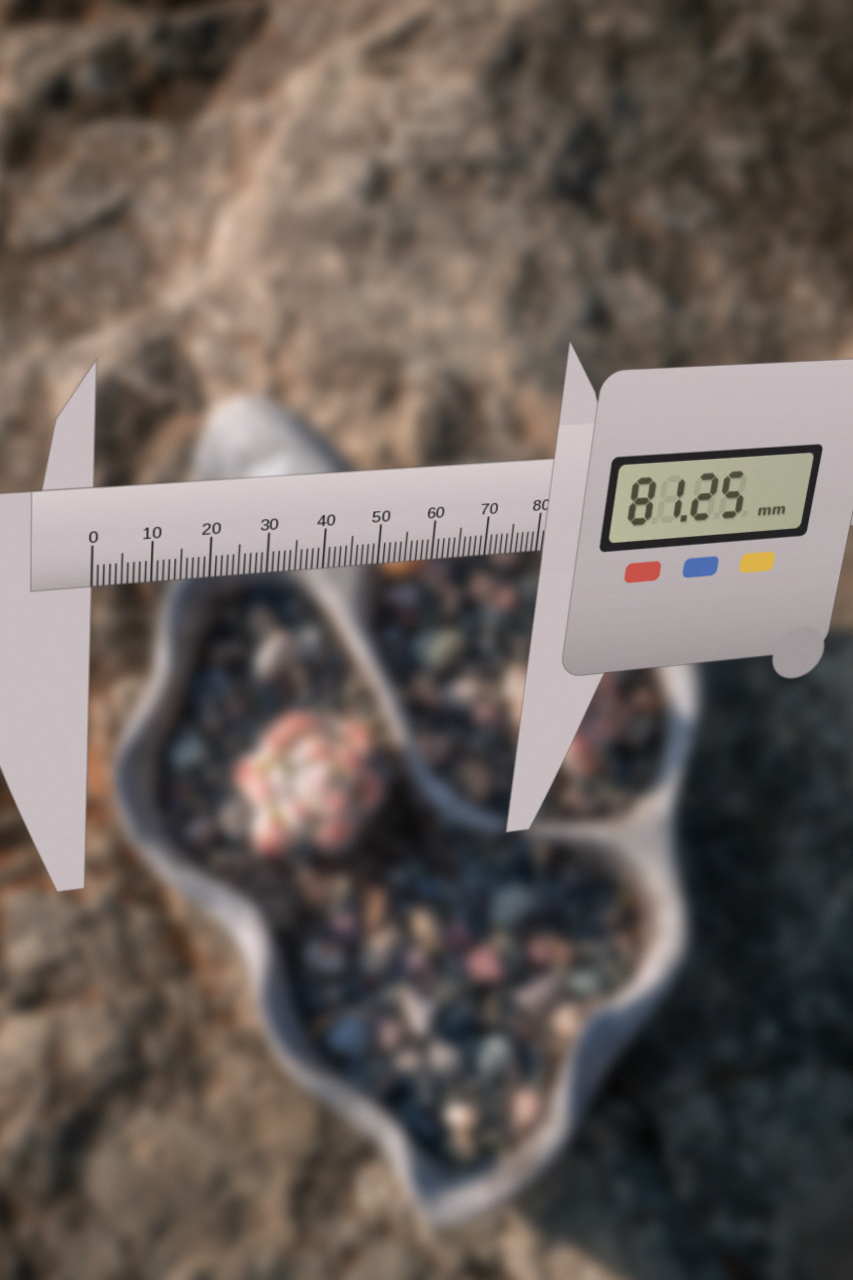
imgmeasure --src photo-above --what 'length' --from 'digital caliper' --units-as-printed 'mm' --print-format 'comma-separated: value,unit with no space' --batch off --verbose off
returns 81.25,mm
